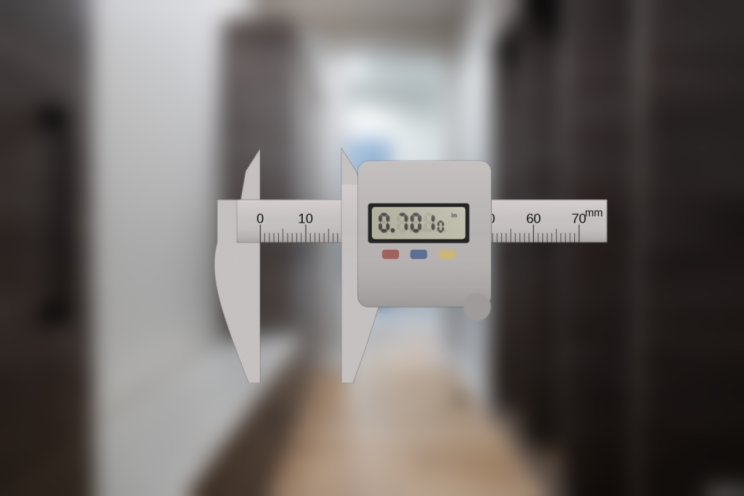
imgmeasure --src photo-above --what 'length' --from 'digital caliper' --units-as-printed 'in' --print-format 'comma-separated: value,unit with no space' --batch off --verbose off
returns 0.7010,in
